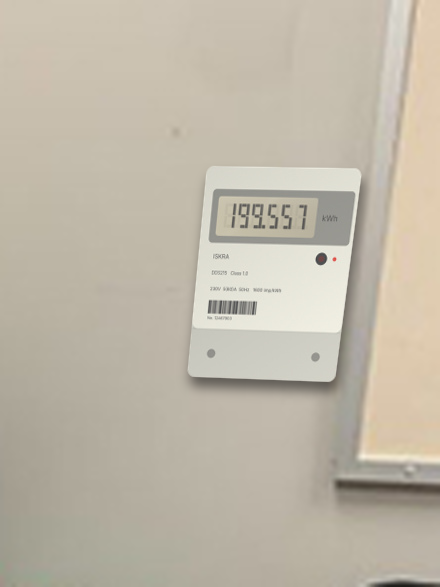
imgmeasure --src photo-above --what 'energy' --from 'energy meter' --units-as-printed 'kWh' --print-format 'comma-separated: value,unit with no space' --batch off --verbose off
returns 199.557,kWh
